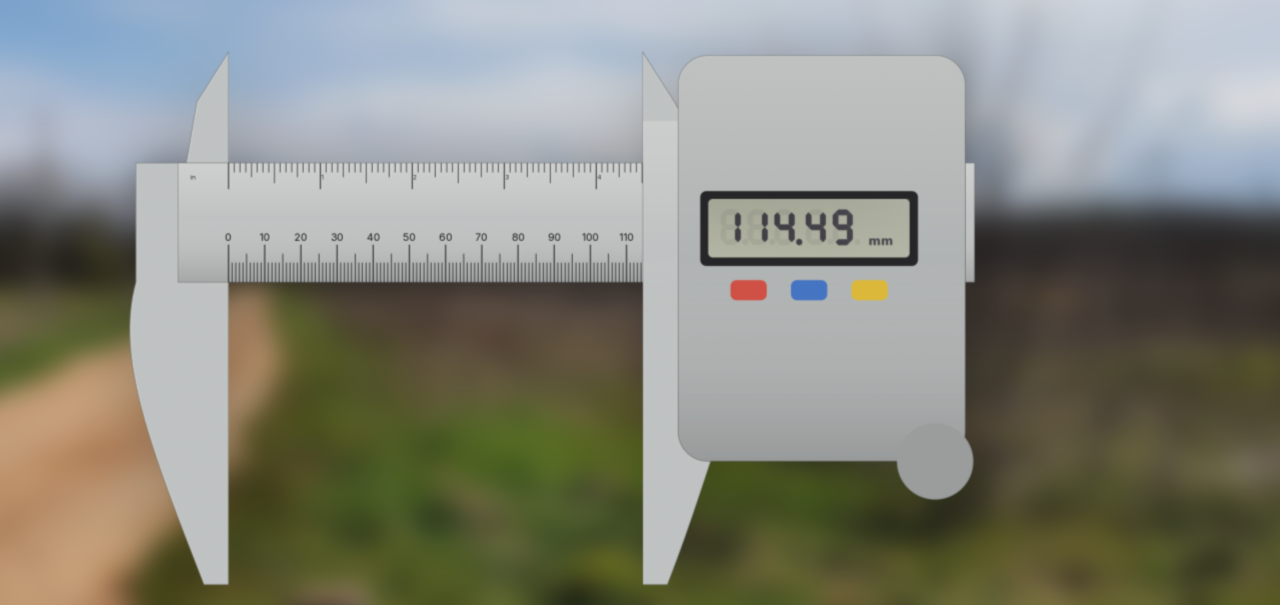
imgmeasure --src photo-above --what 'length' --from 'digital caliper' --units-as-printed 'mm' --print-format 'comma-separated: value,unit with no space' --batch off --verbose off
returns 114.49,mm
